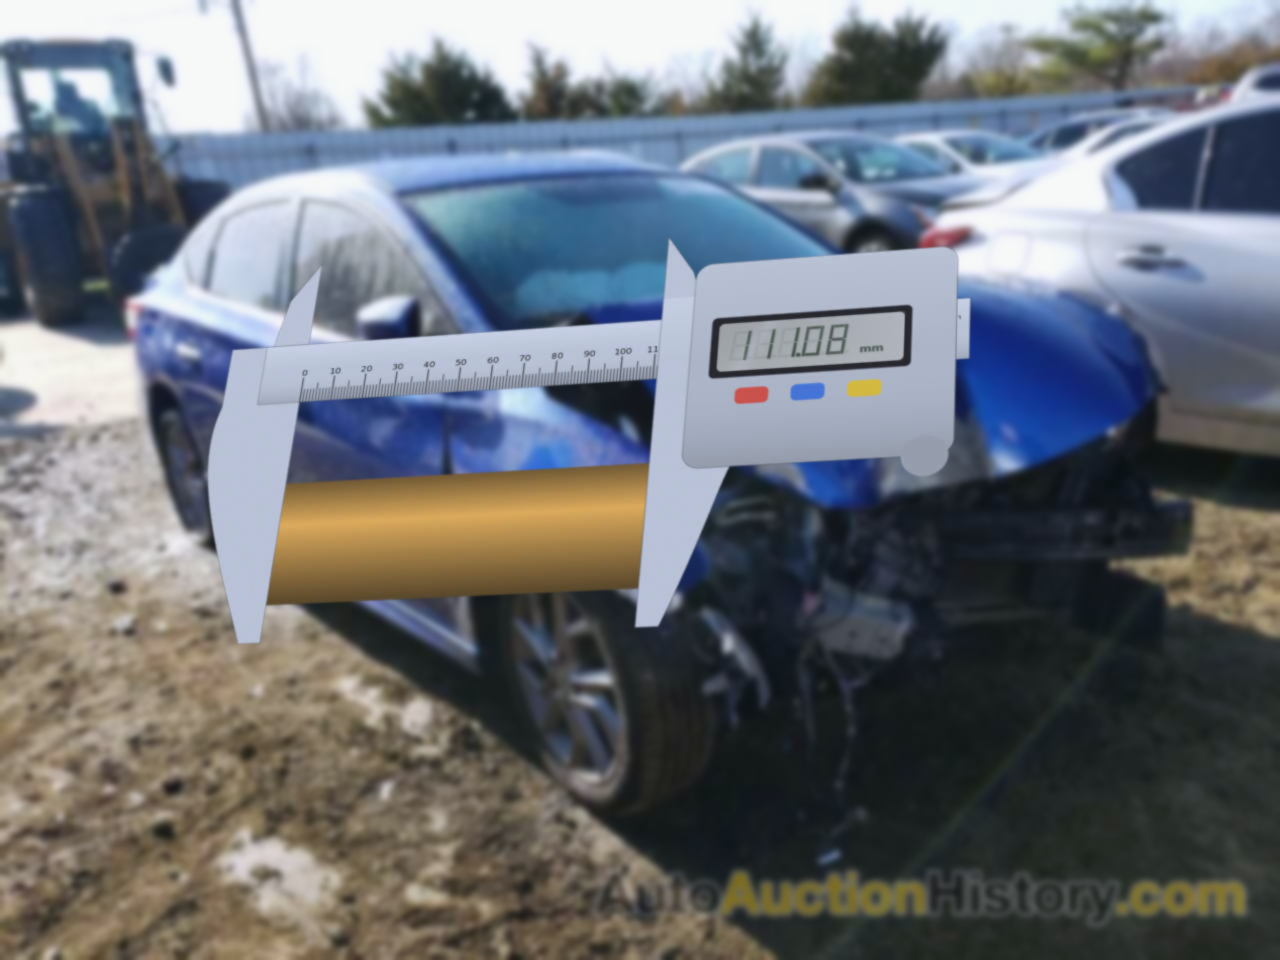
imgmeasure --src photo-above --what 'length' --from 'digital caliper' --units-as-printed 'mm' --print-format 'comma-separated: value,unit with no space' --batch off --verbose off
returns 111.08,mm
